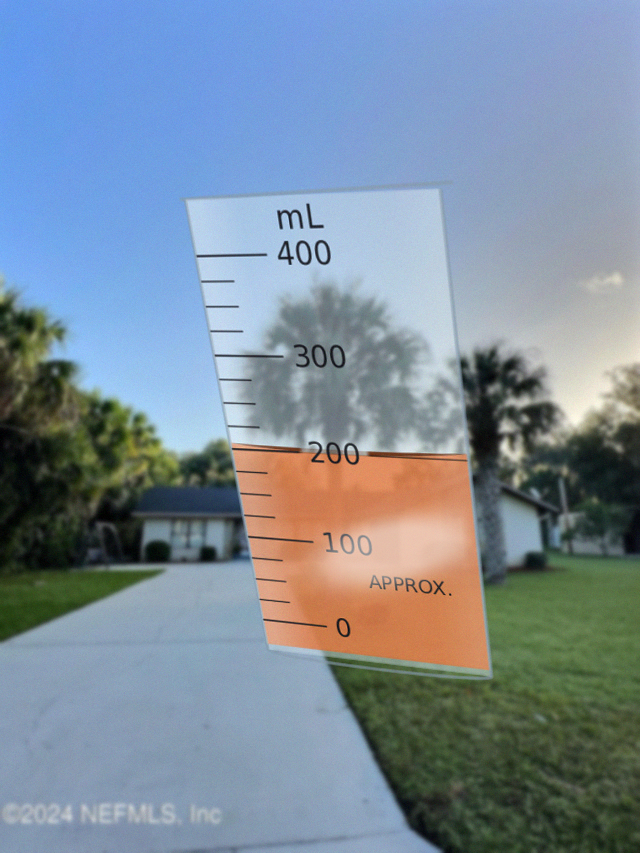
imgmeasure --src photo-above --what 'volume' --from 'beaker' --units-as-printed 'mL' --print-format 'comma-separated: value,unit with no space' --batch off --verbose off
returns 200,mL
